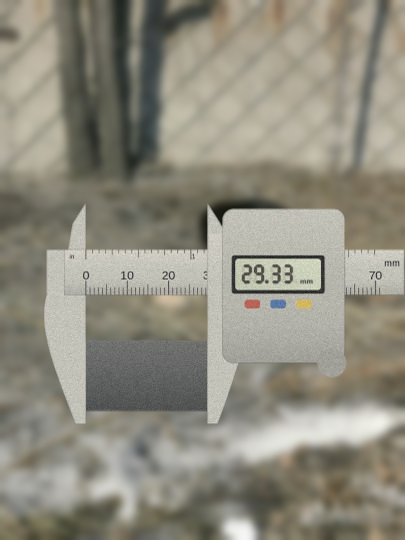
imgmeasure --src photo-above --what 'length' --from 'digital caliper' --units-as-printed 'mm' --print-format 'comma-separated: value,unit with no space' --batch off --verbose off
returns 29.33,mm
